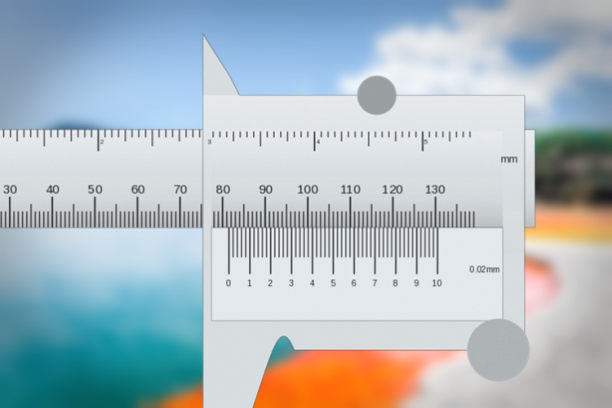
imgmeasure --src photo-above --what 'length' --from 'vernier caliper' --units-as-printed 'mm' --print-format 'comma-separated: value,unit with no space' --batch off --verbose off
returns 81.5,mm
